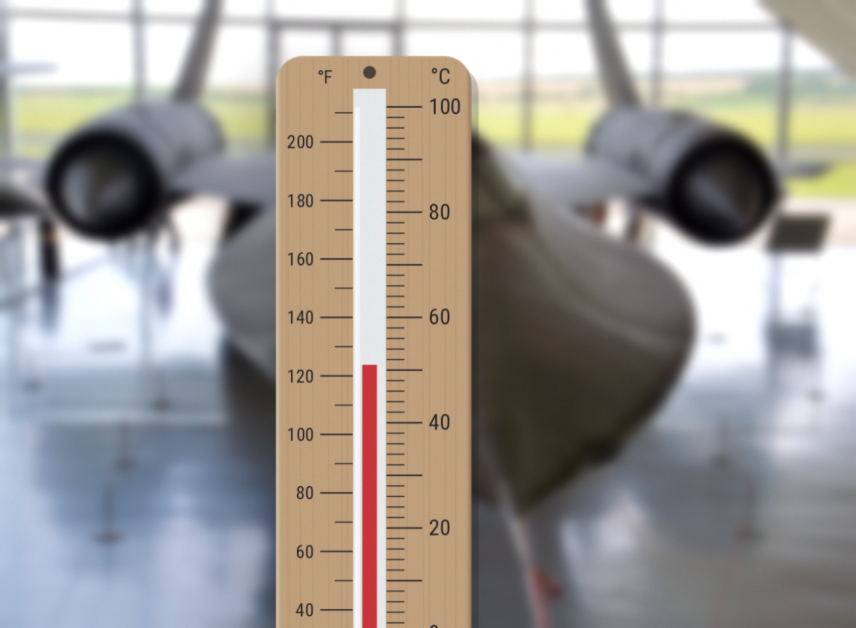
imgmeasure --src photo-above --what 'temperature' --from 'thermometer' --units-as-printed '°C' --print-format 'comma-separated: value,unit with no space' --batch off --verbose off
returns 51,°C
